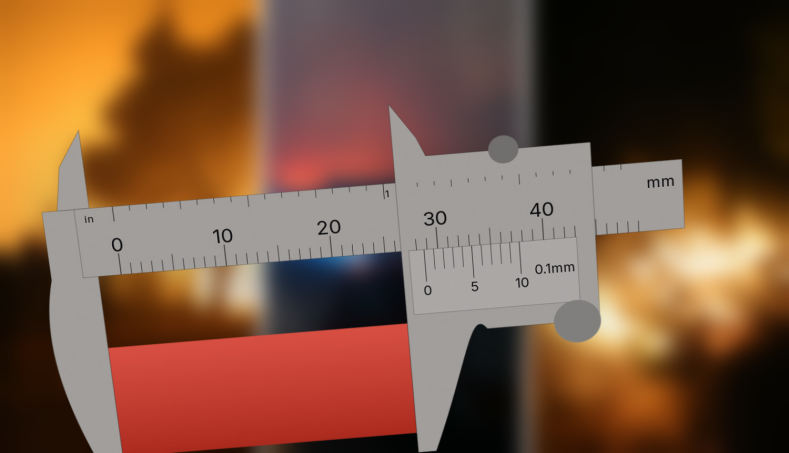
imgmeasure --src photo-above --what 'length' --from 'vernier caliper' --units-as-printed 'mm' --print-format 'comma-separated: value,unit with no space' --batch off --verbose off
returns 28.7,mm
